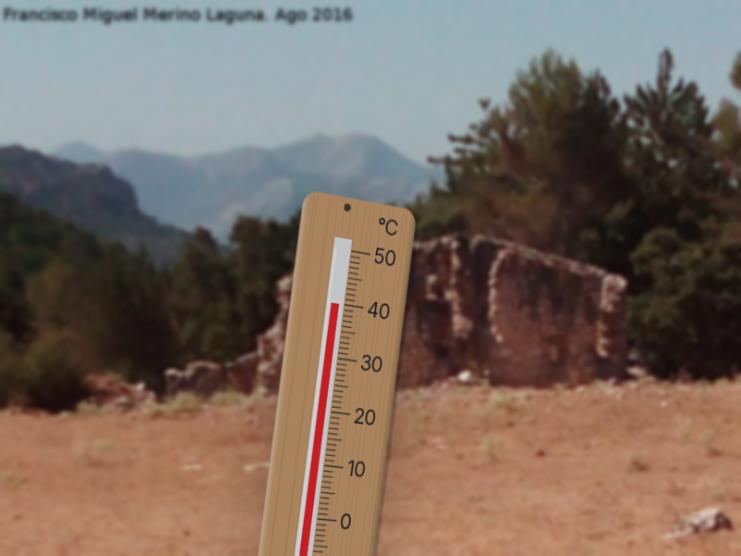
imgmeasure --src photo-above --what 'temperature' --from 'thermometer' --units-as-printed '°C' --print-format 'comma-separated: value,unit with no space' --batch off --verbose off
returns 40,°C
